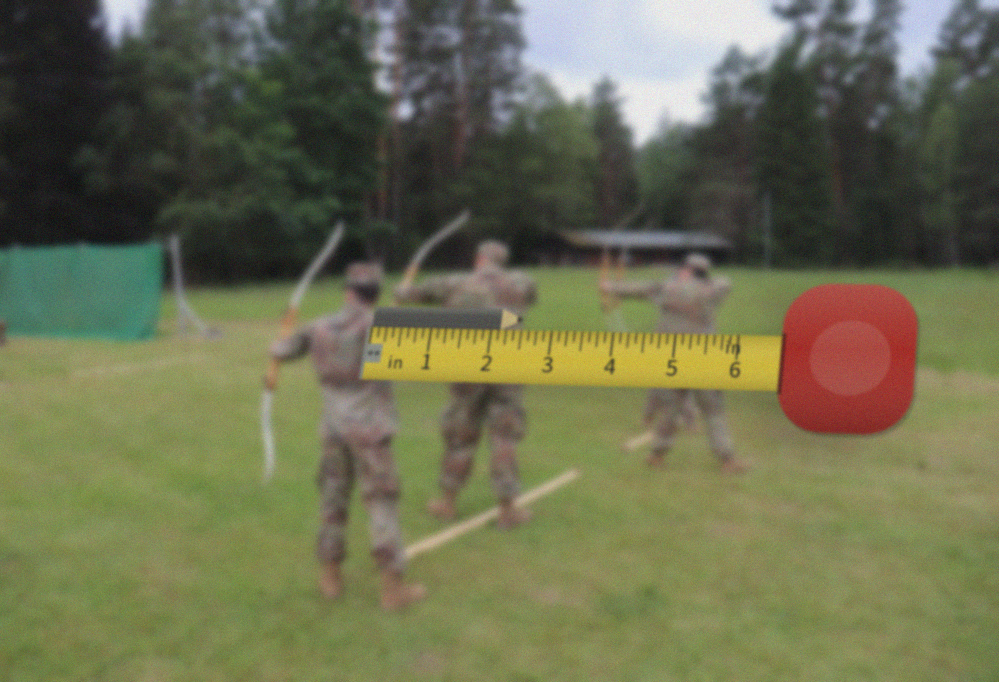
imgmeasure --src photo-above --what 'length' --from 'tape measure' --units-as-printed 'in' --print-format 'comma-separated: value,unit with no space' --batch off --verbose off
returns 2.5,in
